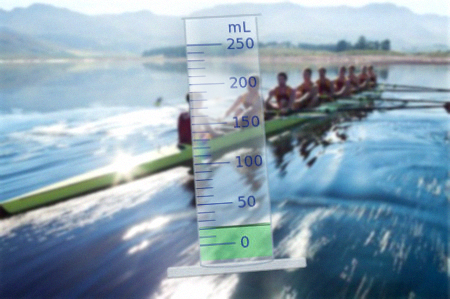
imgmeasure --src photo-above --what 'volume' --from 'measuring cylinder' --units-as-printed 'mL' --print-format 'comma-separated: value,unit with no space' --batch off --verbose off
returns 20,mL
